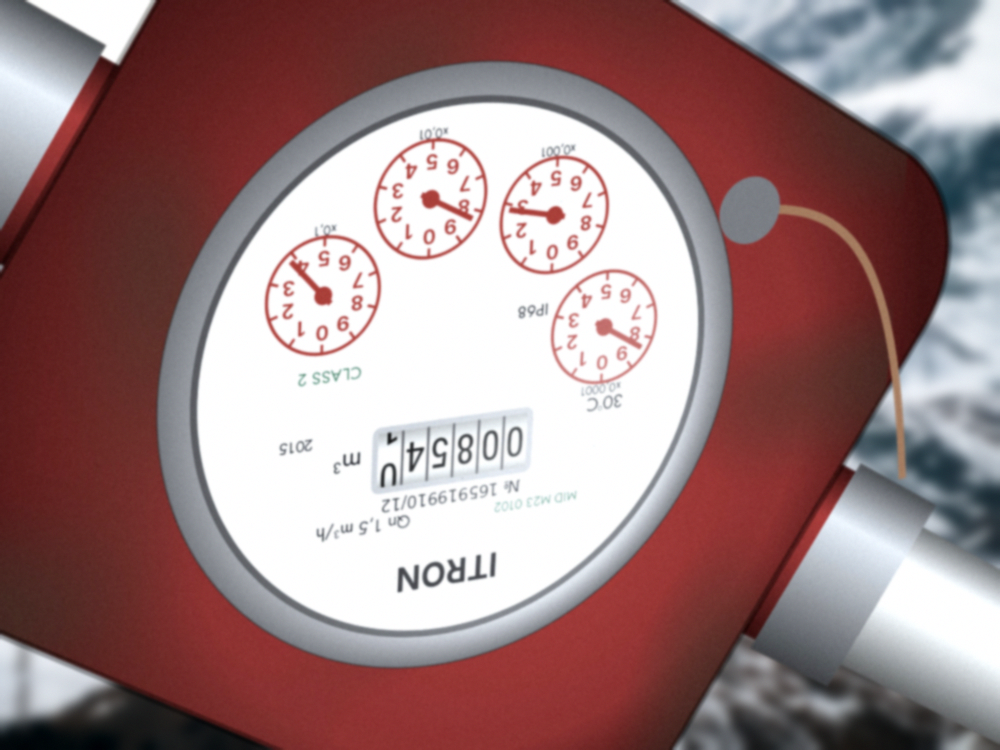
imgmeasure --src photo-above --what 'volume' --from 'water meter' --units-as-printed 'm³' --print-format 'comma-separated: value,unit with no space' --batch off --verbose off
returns 8540.3828,m³
